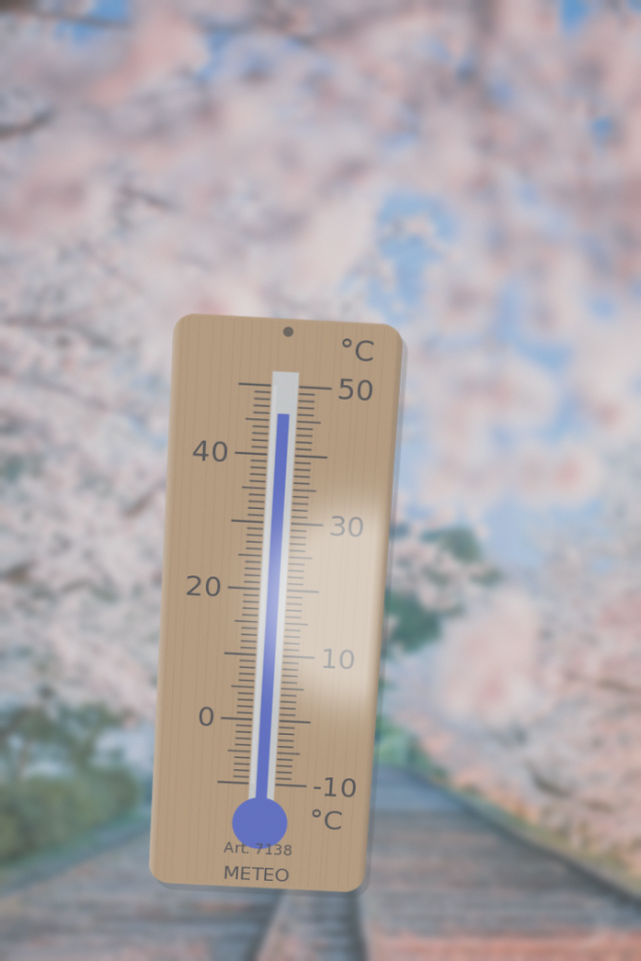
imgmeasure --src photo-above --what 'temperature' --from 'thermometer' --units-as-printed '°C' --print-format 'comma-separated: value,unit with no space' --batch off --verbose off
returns 46,°C
